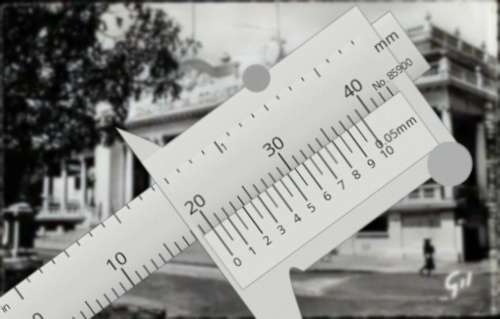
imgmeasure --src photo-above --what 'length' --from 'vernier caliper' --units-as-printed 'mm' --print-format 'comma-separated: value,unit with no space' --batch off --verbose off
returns 20.0,mm
